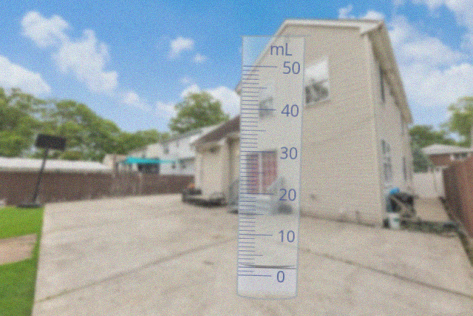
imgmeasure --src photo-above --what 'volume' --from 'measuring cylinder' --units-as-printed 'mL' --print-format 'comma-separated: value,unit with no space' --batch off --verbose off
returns 2,mL
